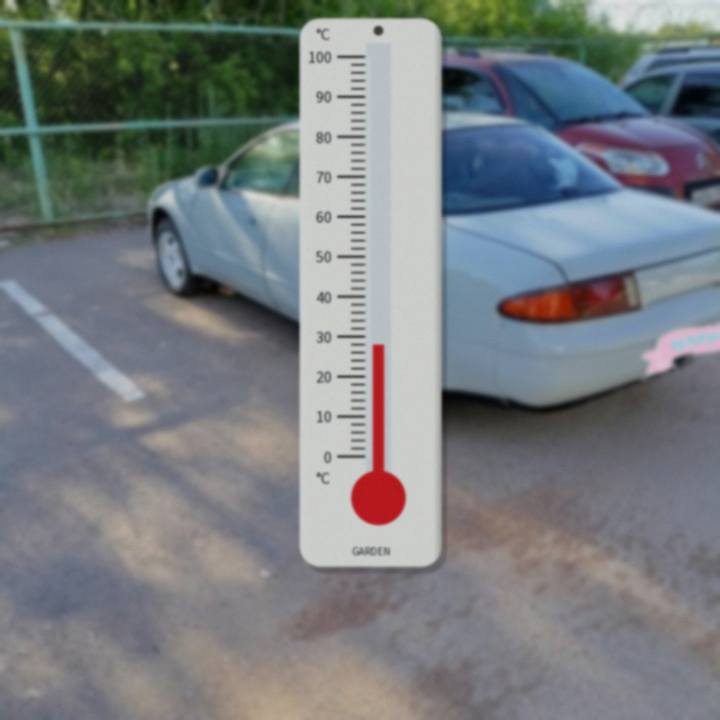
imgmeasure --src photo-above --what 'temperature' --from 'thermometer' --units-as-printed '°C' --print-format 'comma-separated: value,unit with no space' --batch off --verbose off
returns 28,°C
